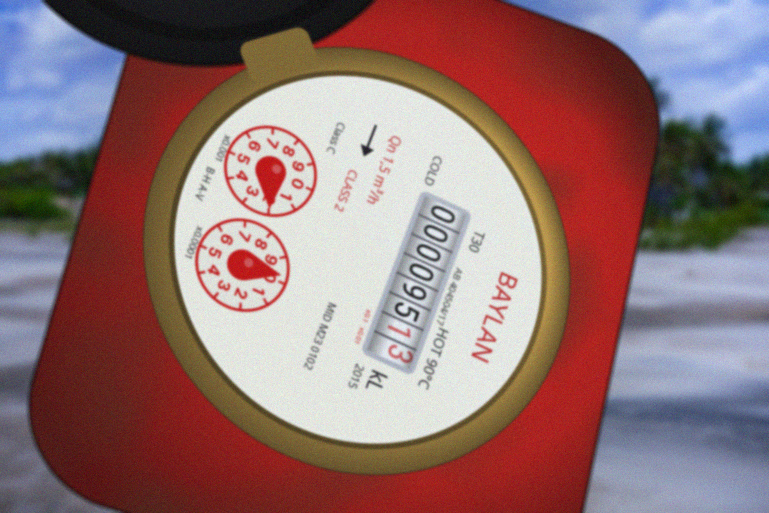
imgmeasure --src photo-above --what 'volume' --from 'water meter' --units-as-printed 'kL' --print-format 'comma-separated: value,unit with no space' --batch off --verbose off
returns 95.1319,kL
